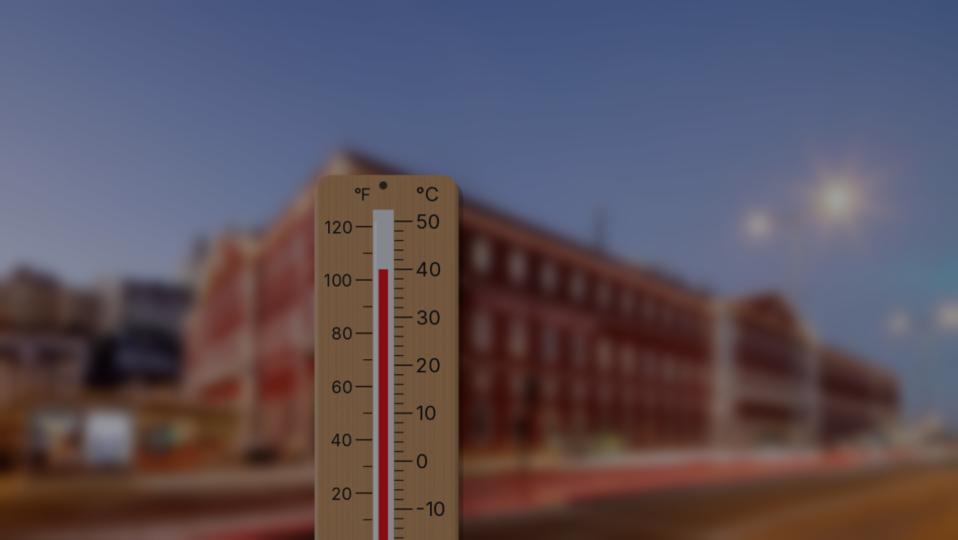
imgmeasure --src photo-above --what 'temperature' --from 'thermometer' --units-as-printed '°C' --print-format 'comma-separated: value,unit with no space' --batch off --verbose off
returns 40,°C
